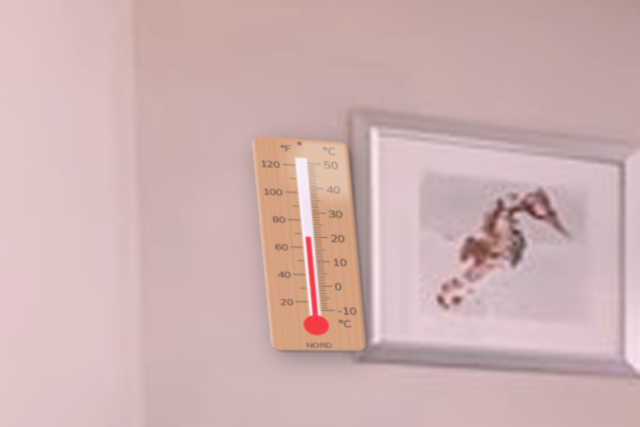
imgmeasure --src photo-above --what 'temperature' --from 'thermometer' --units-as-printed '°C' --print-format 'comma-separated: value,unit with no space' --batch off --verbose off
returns 20,°C
